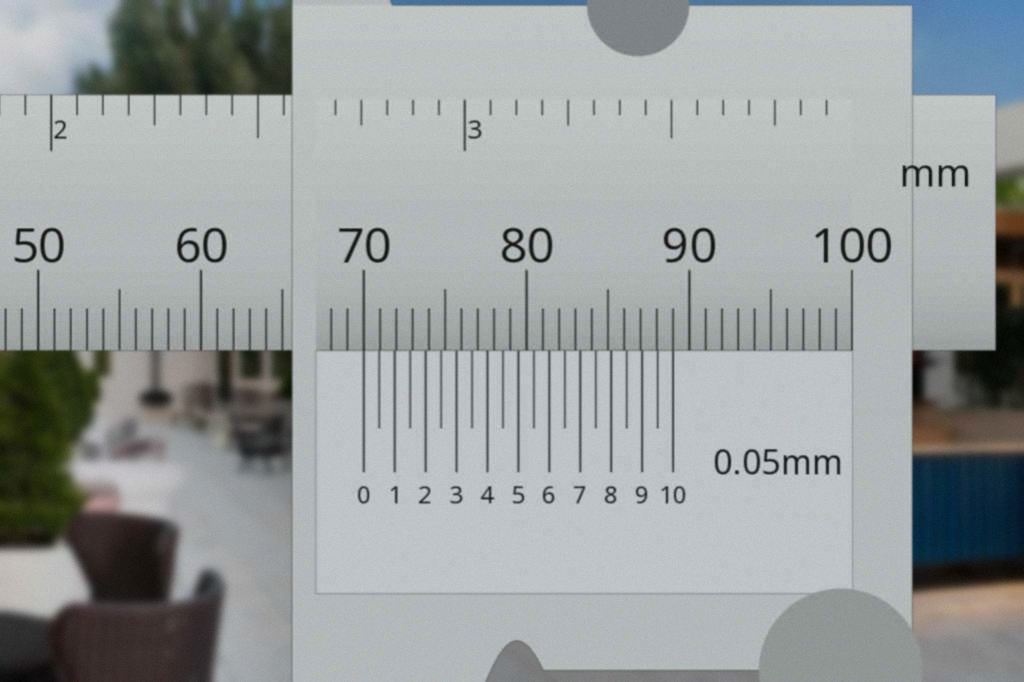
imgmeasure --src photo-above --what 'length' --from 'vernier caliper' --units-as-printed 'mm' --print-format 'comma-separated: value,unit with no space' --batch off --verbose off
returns 70.0,mm
